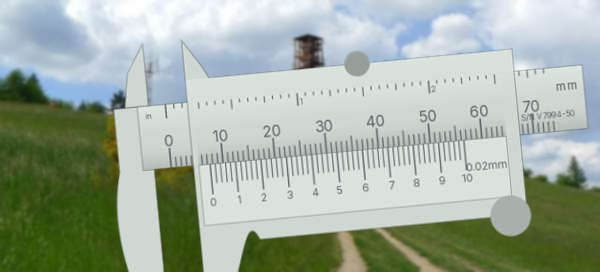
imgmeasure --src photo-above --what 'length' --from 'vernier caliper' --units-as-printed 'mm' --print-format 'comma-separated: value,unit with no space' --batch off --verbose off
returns 7.5,mm
